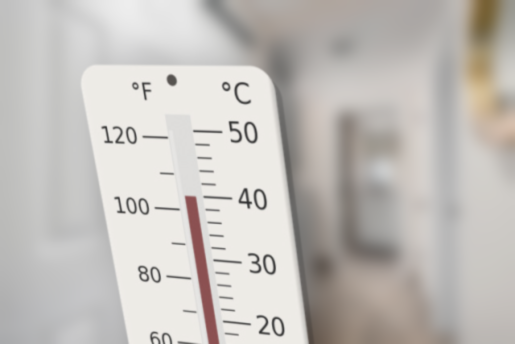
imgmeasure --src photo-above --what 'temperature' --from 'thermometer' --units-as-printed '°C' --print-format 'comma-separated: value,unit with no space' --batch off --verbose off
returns 40,°C
